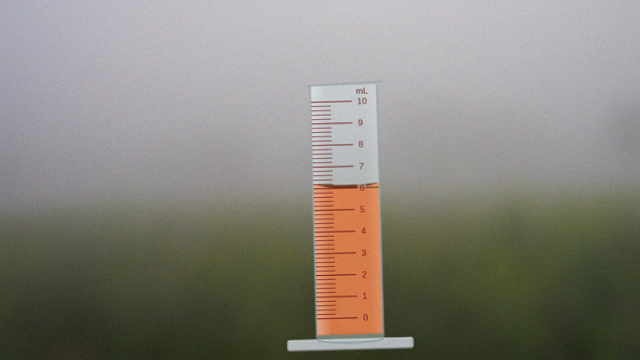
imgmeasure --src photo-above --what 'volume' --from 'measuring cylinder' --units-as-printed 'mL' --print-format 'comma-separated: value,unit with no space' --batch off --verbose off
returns 6,mL
